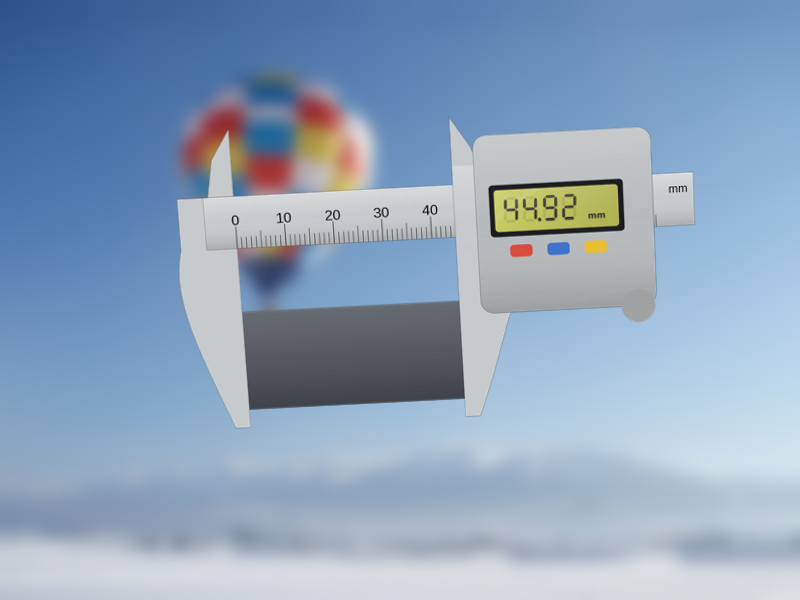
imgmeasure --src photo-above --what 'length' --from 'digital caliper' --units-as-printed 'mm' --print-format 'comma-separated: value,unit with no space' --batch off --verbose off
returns 44.92,mm
